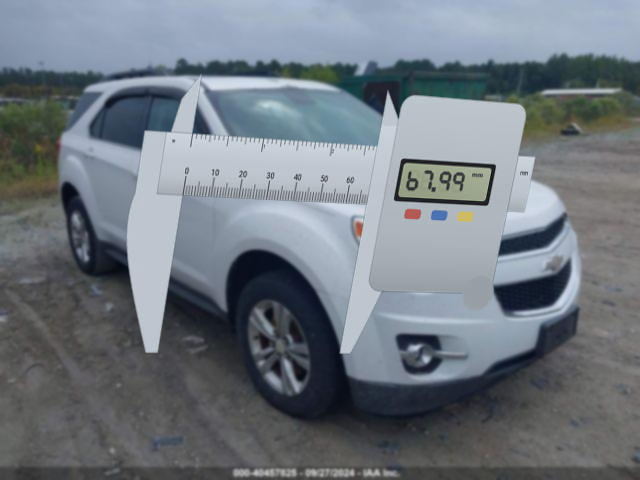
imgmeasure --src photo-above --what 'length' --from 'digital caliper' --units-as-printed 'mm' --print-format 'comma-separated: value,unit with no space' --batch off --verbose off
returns 67.99,mm
